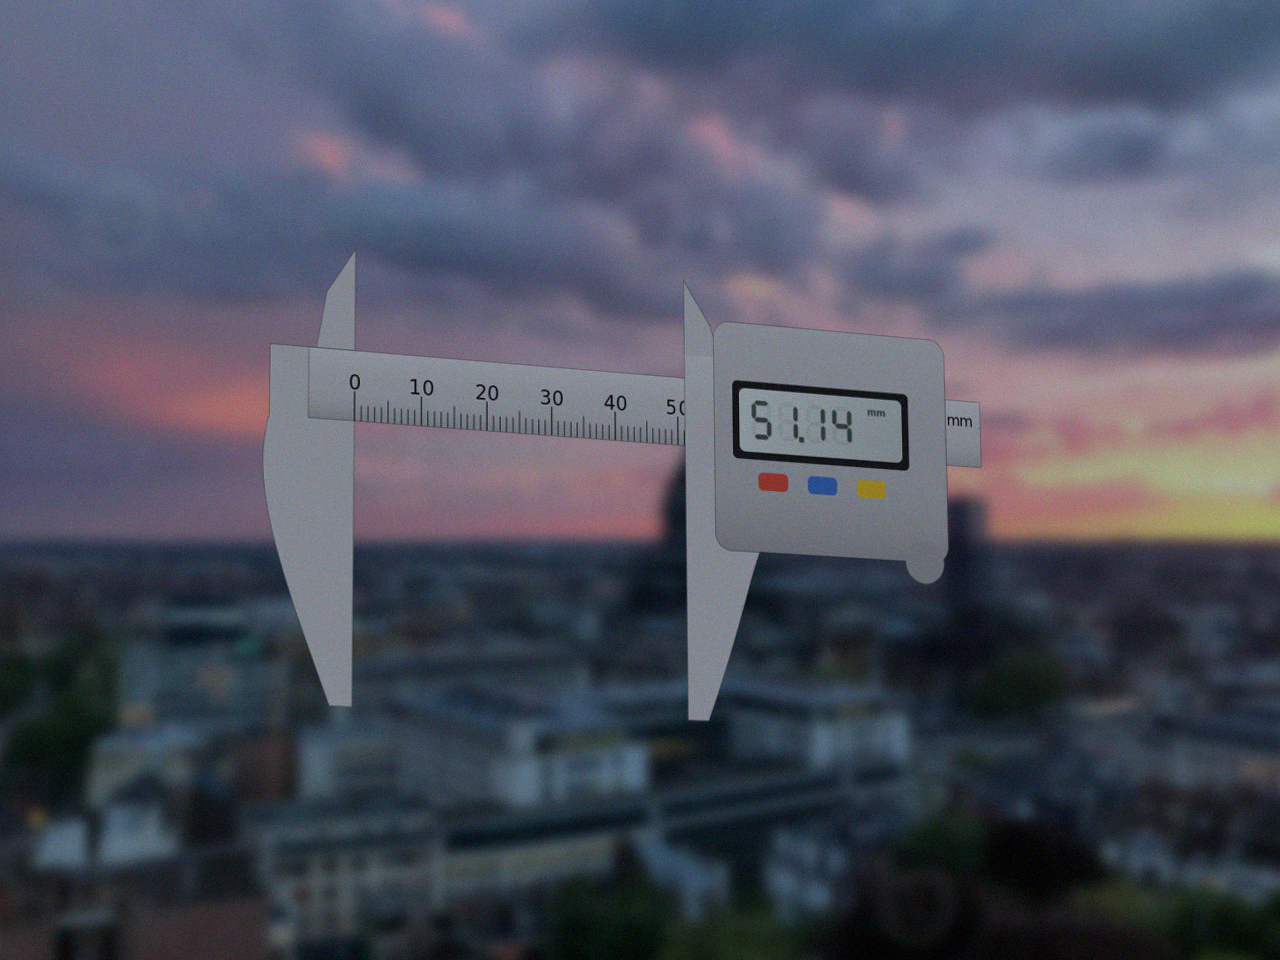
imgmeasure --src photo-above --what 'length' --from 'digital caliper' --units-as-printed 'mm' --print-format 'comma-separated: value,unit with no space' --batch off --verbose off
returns 51.14,mm
